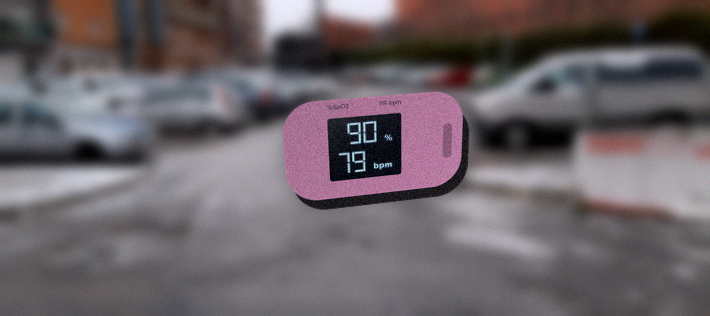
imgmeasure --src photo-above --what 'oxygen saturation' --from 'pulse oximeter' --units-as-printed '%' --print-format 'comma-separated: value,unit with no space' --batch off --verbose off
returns 90,%
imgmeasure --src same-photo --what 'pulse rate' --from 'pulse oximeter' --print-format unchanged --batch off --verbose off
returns 79,bpm
